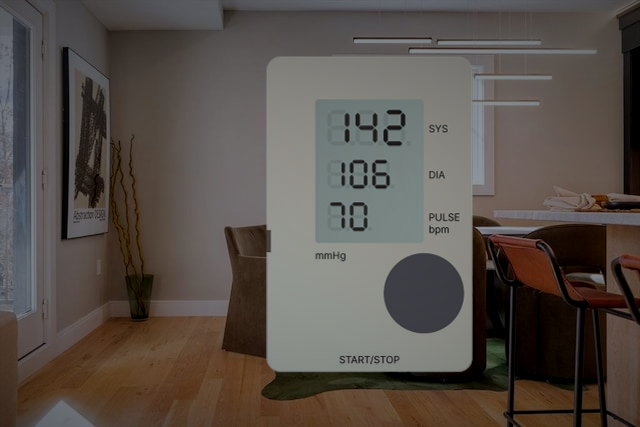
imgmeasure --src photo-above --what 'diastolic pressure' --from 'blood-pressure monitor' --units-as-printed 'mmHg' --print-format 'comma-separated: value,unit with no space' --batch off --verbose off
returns 106,mmHg
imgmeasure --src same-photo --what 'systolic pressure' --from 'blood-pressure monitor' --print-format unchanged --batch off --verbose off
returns 142,mmHg
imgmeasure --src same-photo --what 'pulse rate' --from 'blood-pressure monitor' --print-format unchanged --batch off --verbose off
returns 70,bpm
